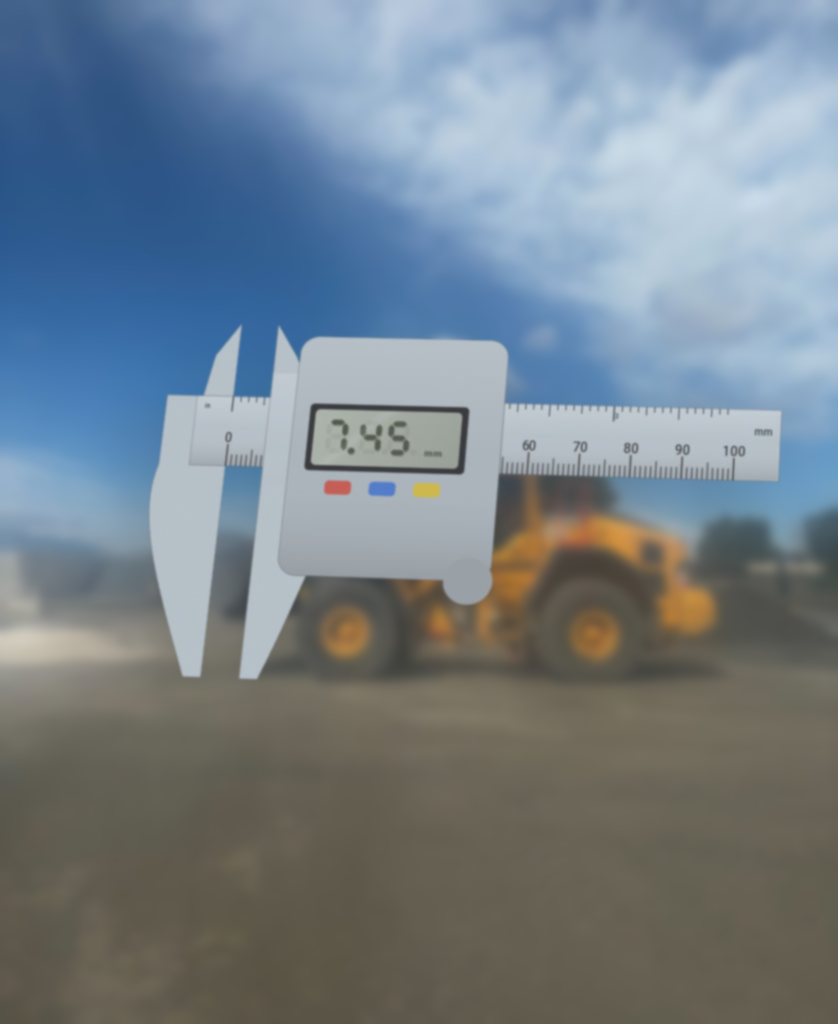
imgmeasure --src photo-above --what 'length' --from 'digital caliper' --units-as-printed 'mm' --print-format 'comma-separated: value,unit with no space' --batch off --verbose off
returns 7.45,mm
